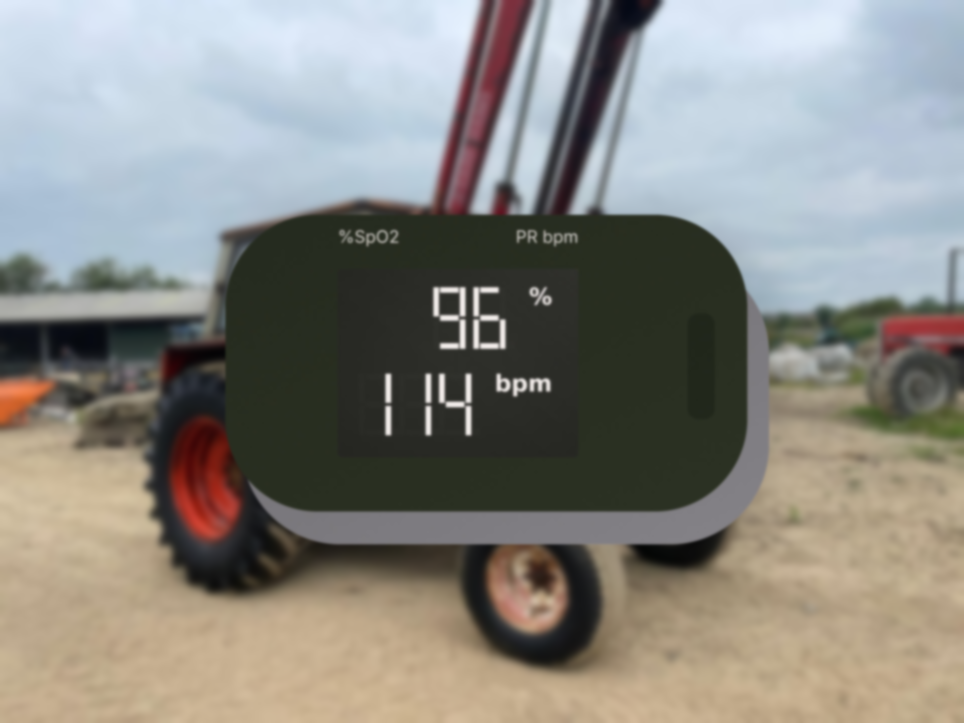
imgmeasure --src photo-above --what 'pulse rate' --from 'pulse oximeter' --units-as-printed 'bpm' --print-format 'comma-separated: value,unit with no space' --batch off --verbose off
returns 114,bpm
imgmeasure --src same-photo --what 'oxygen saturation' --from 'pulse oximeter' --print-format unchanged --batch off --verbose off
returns 96,%
